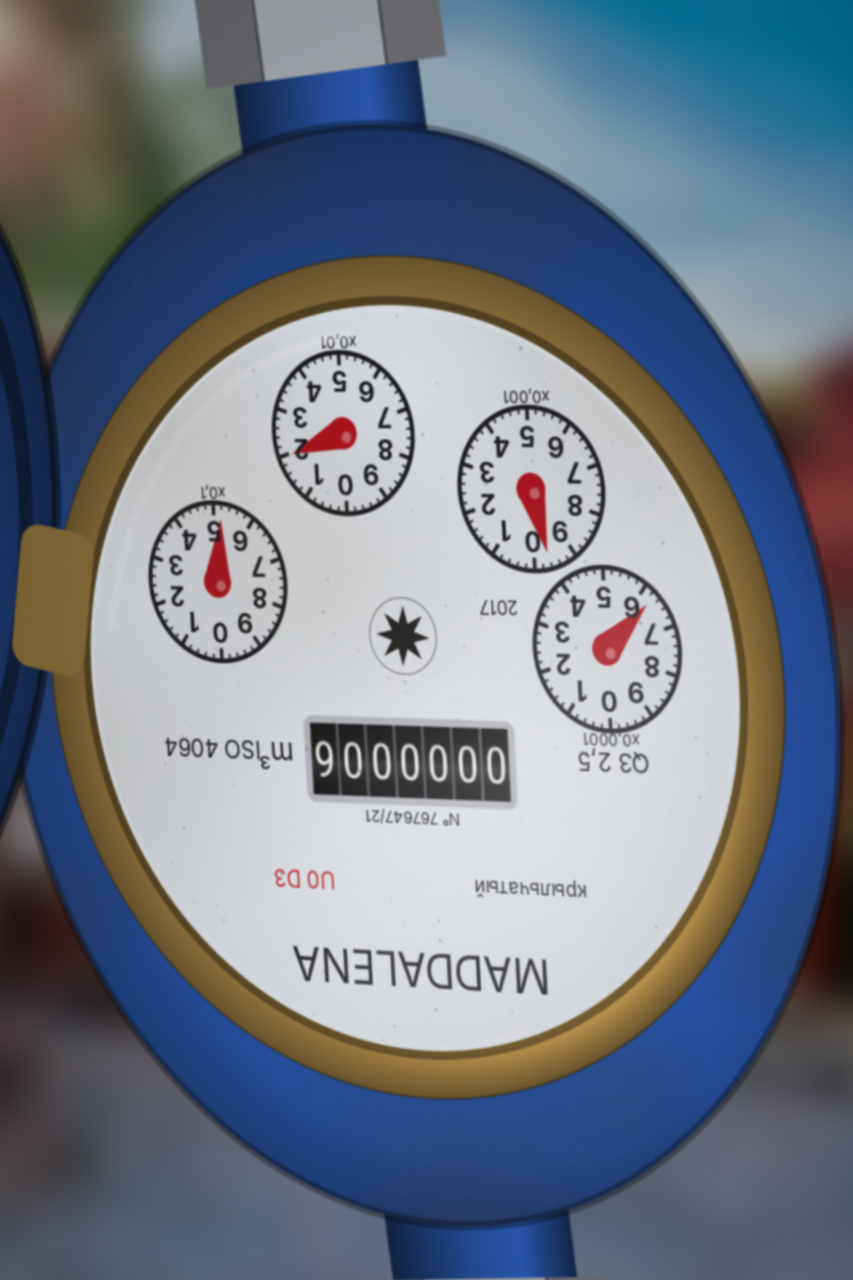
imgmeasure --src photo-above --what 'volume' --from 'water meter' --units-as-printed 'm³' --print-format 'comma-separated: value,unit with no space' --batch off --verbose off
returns 6.5196,m³
